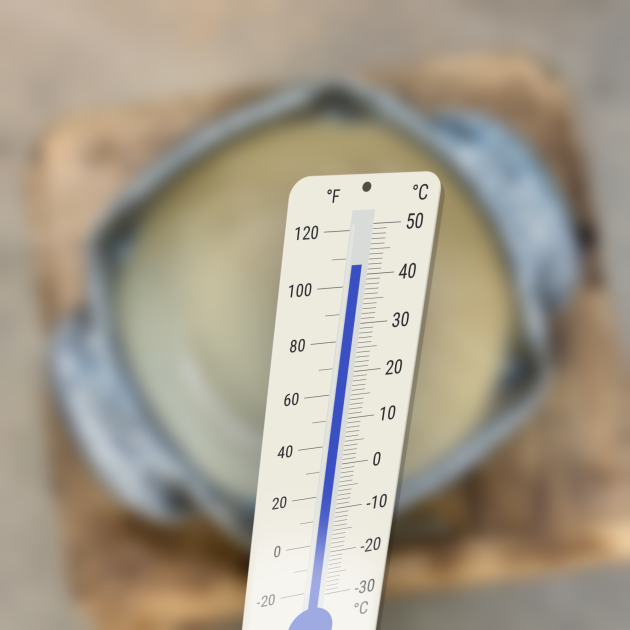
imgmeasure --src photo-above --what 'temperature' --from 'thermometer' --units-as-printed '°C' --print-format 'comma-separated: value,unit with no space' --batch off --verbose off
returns 42,°C
